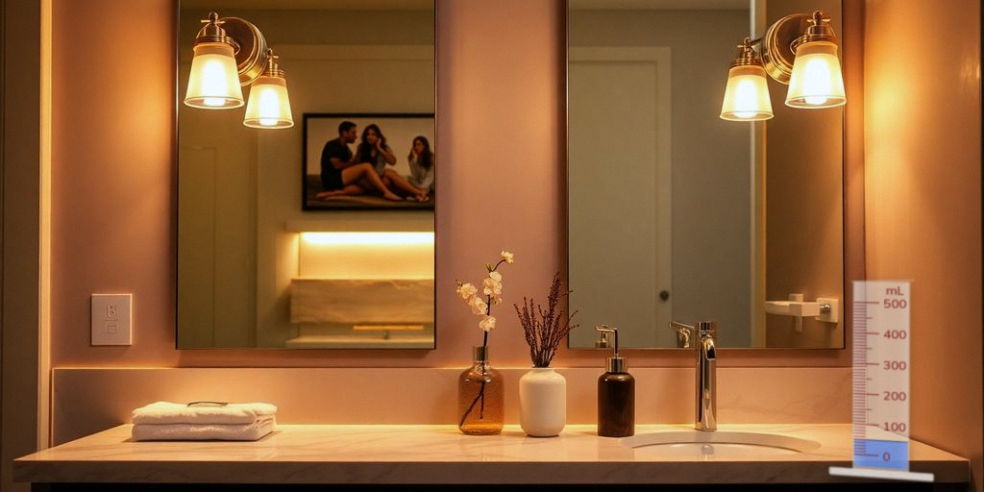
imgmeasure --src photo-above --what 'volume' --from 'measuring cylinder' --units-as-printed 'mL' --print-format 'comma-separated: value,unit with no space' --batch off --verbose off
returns 50,mL
